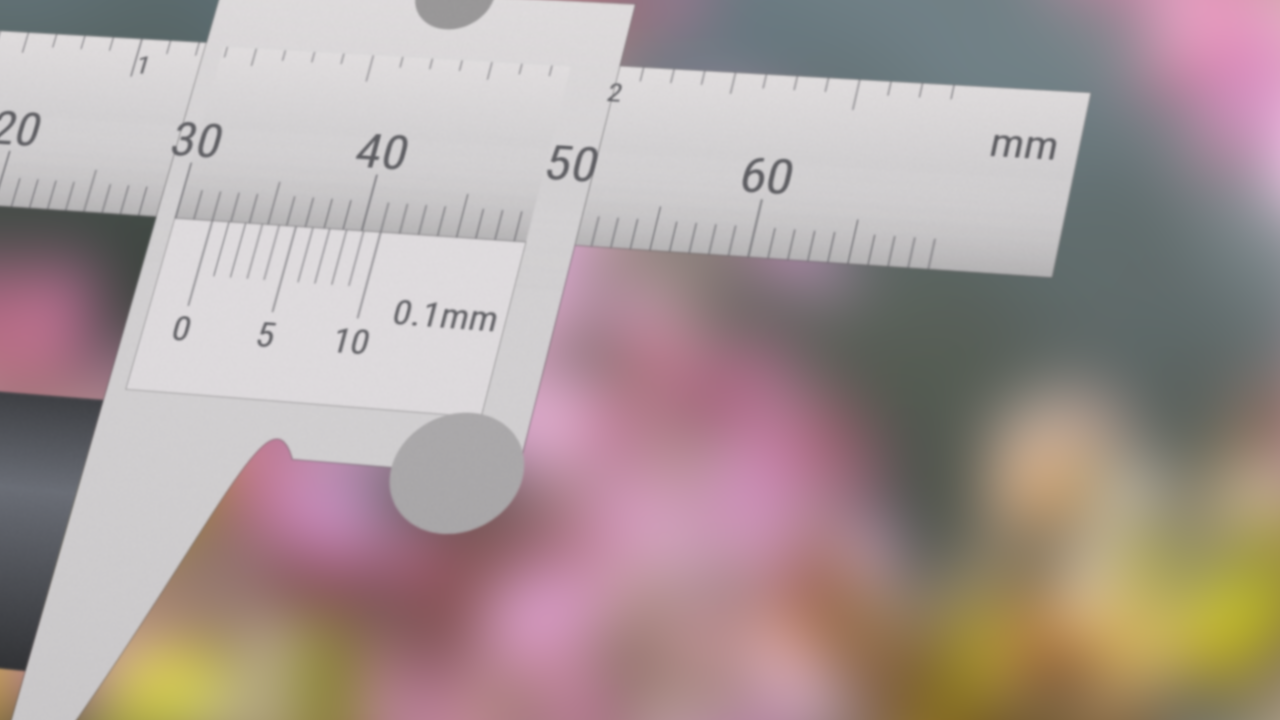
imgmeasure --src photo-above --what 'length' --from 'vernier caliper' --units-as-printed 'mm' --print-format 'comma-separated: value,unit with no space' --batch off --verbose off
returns 32.0,mm
